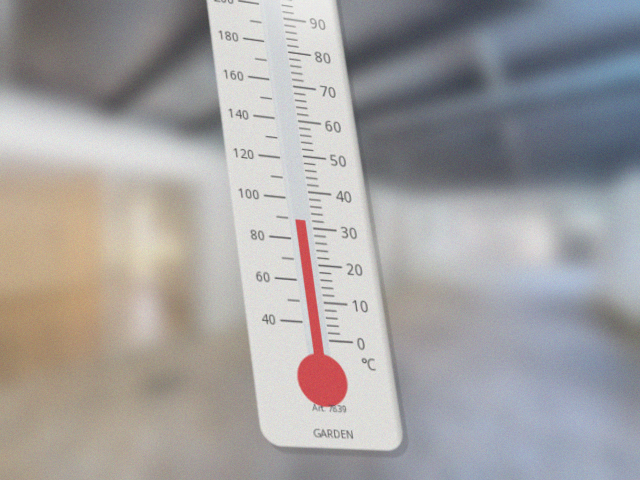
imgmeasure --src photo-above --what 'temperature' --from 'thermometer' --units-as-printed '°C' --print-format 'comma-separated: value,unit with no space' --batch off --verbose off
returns 32,°C
